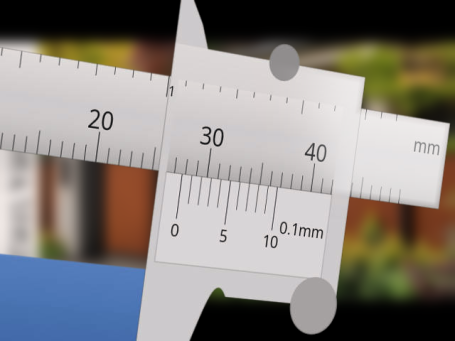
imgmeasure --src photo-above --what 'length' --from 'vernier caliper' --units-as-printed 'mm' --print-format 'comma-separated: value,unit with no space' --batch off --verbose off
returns 27.7,mm
